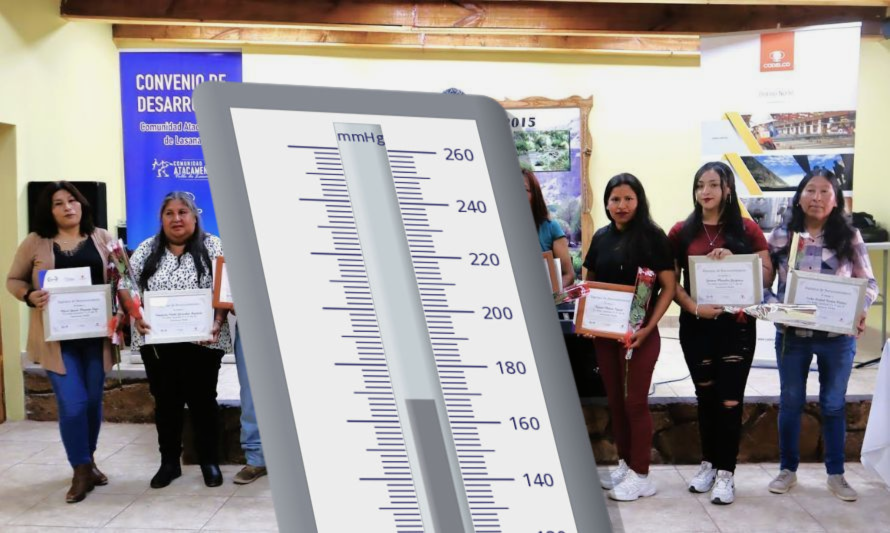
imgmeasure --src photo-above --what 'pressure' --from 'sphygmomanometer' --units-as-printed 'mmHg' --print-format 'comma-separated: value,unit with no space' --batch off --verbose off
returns 168,mmHg
